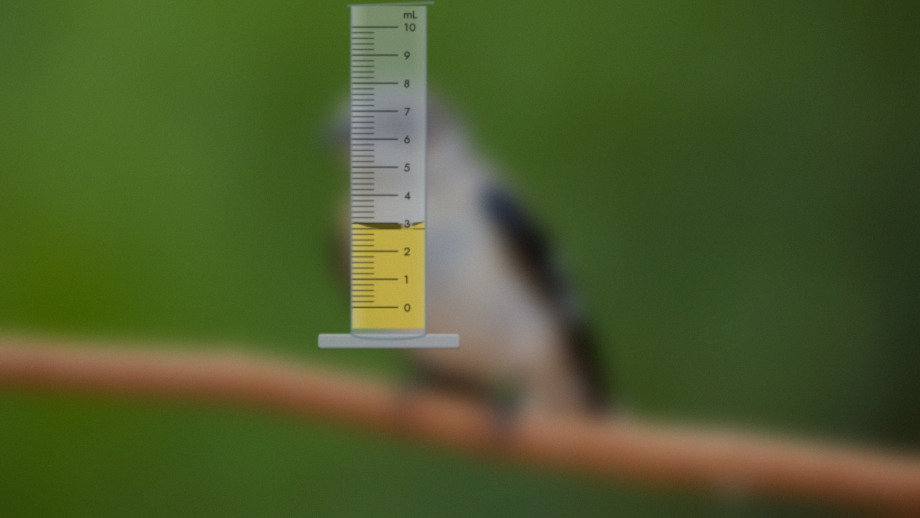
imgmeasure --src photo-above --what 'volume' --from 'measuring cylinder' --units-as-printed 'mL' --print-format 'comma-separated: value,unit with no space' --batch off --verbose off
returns 2.8,mL
